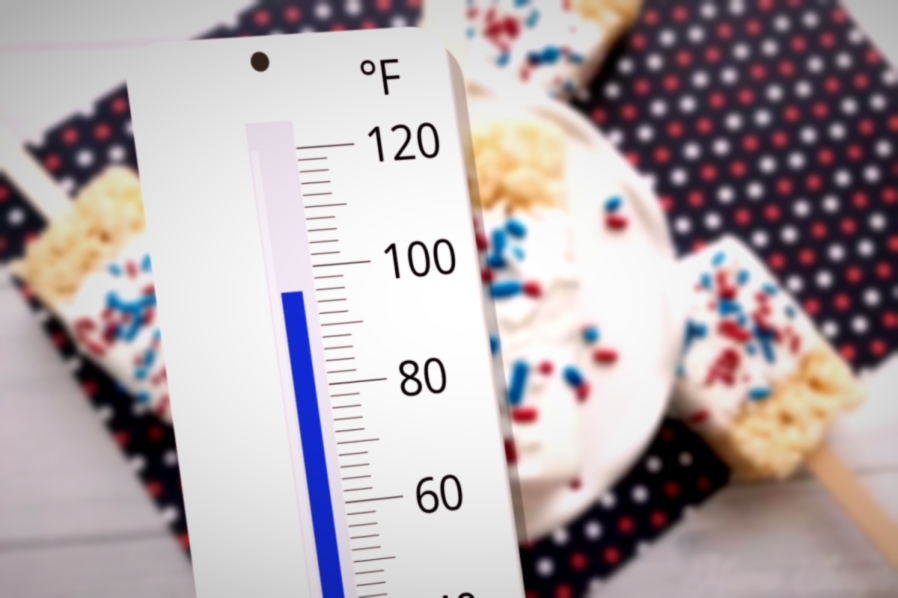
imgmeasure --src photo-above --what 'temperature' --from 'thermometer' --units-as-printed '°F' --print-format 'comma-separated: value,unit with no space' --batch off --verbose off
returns 96,°F
